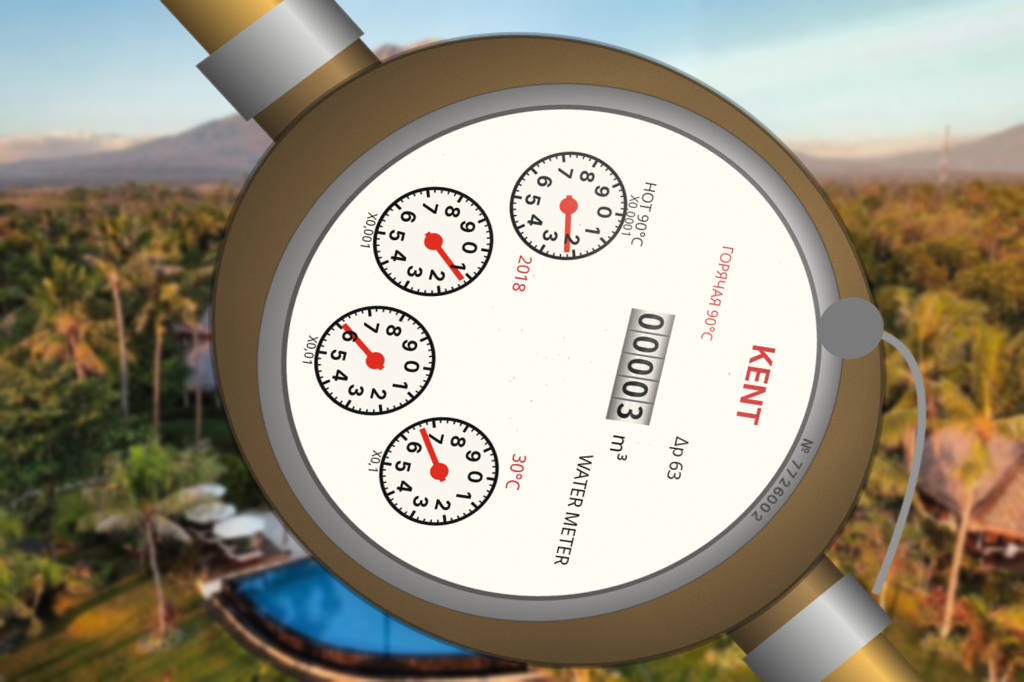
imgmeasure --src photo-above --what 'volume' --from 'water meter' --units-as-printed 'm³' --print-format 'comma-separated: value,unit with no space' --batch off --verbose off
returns 3.6612,m³
